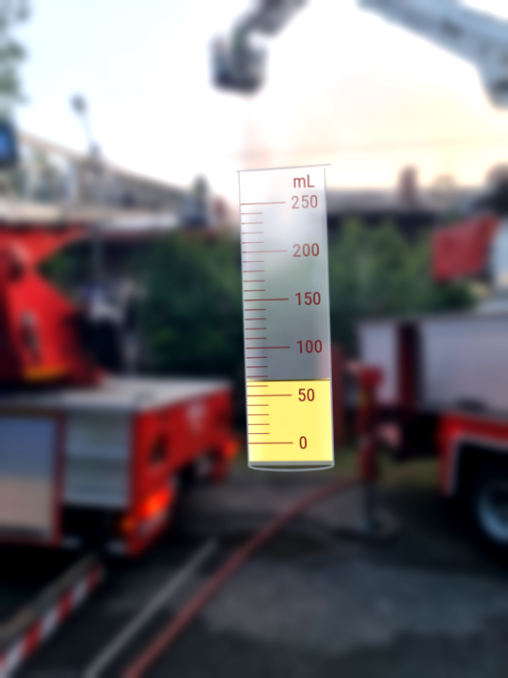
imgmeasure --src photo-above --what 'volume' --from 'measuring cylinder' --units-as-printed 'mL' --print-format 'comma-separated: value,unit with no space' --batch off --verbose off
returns 65,mL
